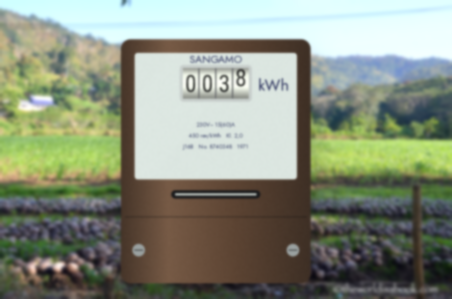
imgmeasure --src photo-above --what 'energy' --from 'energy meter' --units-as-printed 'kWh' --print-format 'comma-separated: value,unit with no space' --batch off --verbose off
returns 38,kWh
